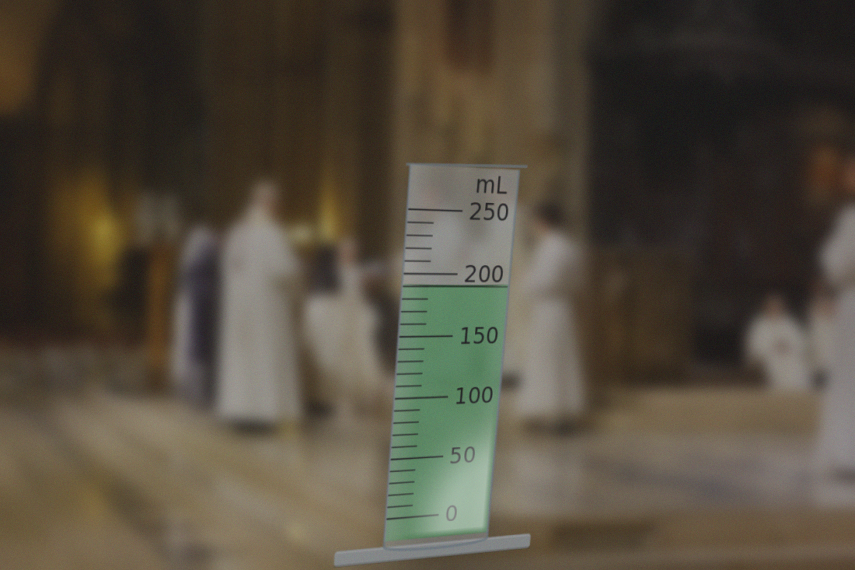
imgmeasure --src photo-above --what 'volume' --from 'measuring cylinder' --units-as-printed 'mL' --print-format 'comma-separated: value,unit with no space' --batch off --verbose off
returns 190,mL
